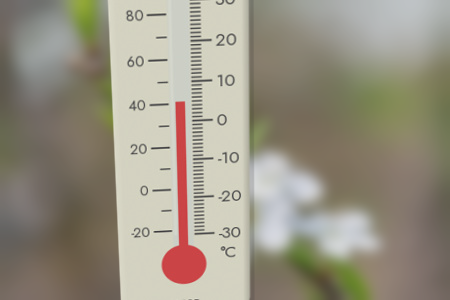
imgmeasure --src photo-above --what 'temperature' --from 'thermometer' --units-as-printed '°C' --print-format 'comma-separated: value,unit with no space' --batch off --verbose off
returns 5,°C
